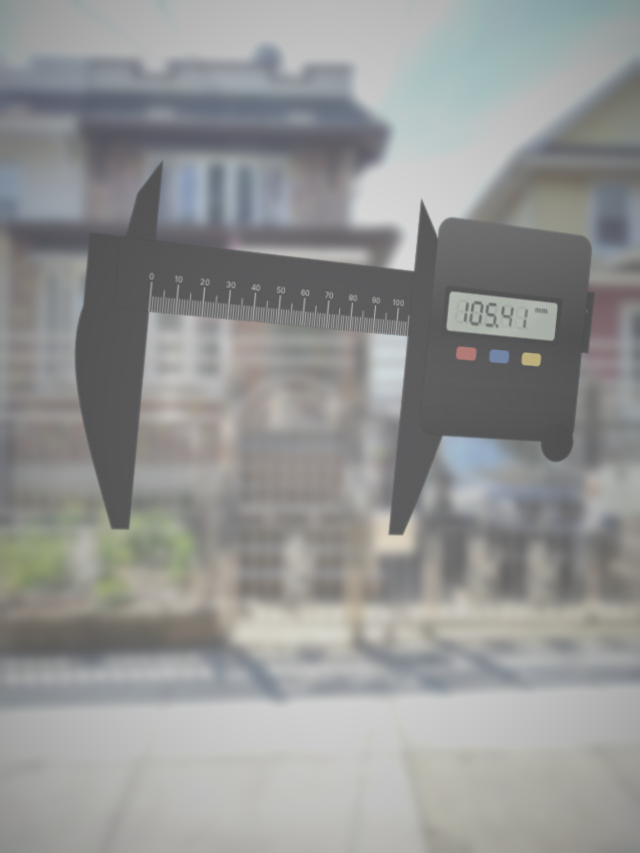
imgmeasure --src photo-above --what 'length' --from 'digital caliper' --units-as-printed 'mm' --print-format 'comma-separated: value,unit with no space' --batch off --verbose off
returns 105.41,mm
